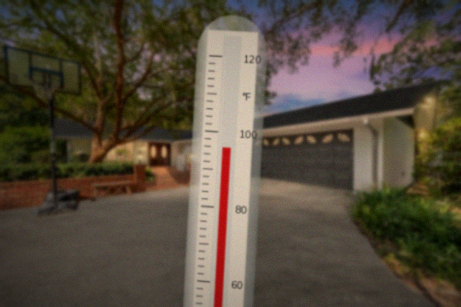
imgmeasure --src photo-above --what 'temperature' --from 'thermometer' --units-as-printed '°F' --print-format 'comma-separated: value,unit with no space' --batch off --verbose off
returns 96,°F
